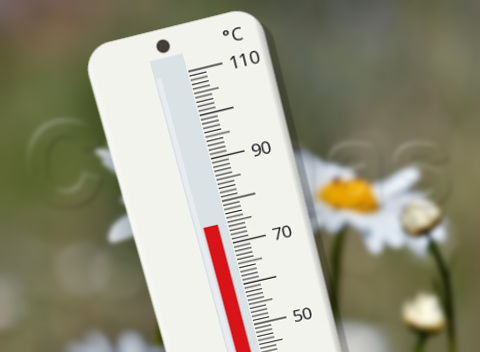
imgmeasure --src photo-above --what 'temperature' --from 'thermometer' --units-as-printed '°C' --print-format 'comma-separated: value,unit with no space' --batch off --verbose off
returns 75,°C
